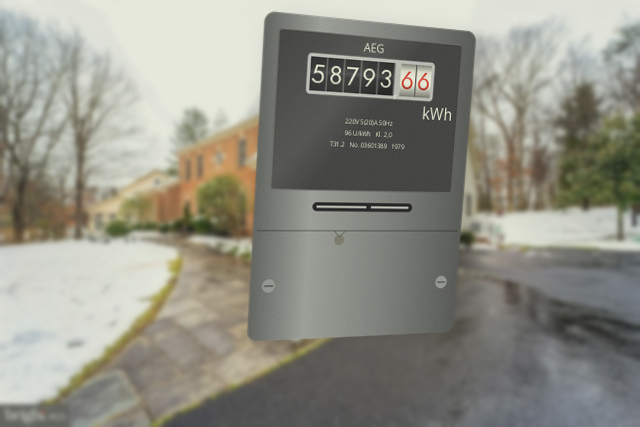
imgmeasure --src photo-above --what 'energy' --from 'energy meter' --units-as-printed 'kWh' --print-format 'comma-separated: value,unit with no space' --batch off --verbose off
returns 58793.66,kWh
